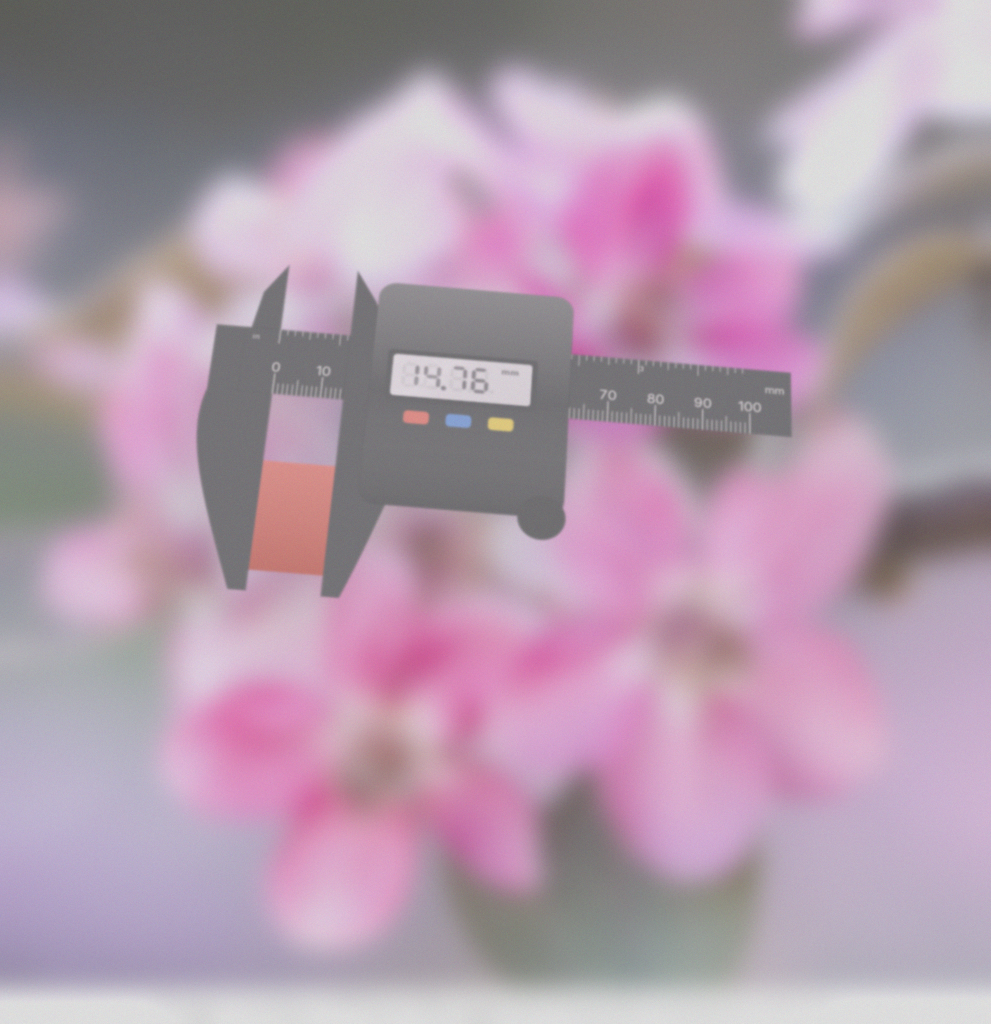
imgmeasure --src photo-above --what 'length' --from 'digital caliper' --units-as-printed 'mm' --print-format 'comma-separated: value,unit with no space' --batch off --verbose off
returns 14.76,mm
